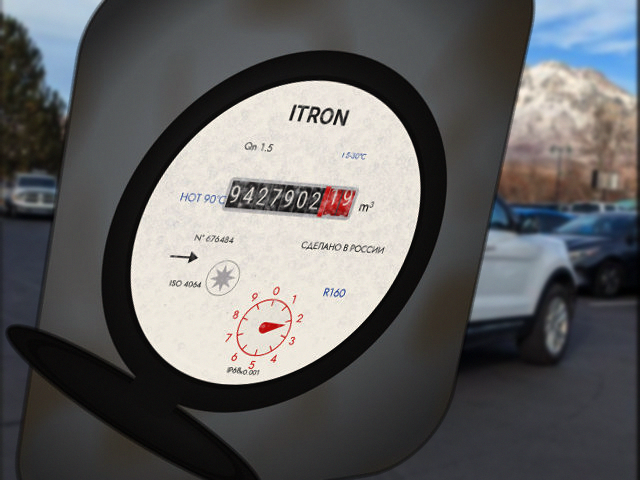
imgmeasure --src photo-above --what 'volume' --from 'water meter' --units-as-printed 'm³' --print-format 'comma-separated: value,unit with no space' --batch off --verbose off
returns 9427902.192,m³
